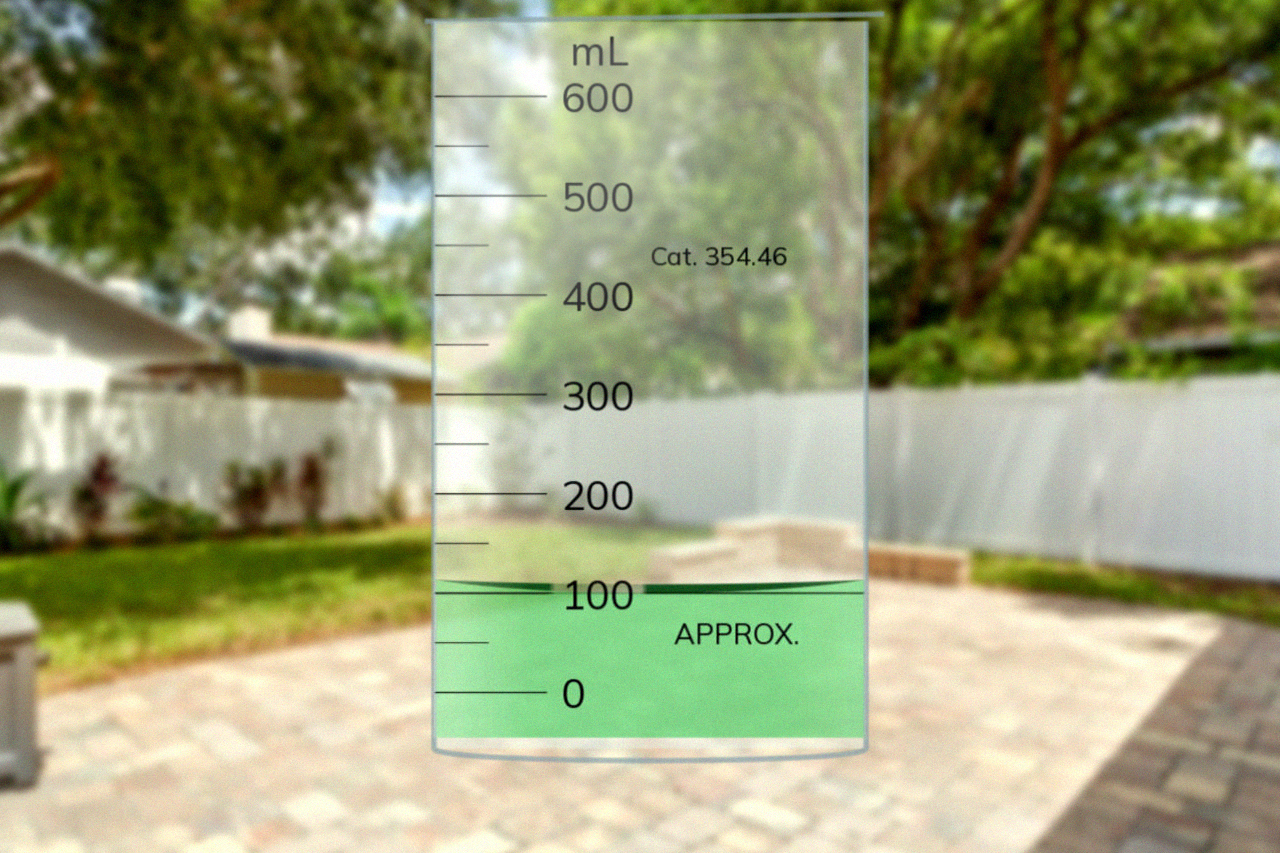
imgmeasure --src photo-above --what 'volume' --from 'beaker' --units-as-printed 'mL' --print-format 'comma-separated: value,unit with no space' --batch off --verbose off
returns 100,mL
